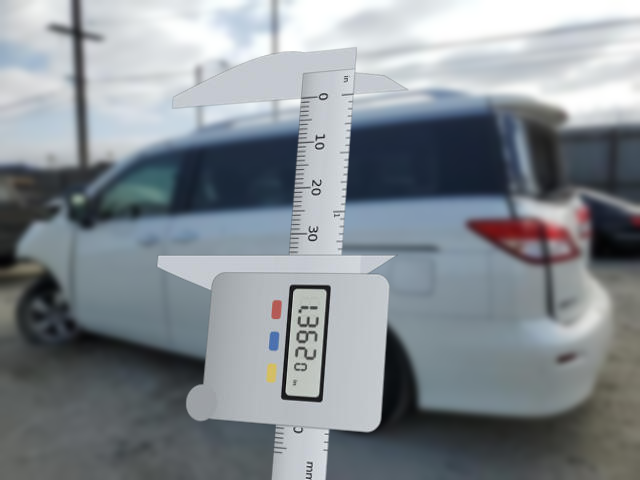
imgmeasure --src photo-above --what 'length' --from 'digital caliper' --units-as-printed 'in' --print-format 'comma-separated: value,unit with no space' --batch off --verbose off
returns 1.3620,in
